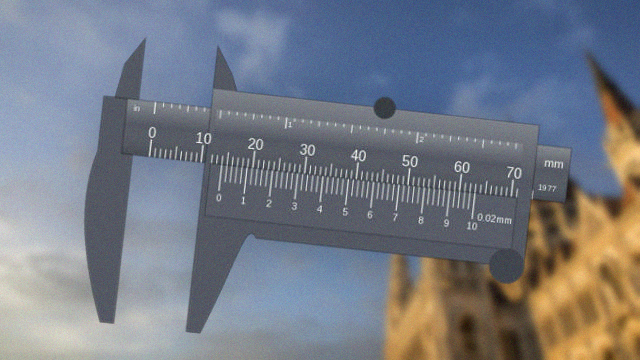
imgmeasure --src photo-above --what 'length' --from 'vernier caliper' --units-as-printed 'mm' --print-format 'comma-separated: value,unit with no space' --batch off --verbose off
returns 14.0,mm
